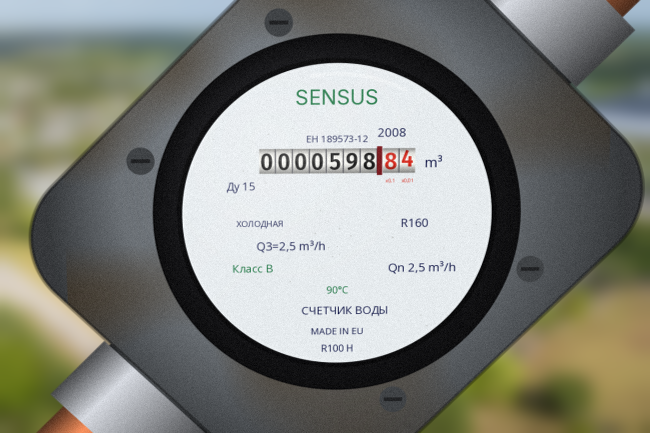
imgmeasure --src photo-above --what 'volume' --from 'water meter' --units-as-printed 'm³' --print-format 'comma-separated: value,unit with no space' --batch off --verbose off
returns 598.84,m³
